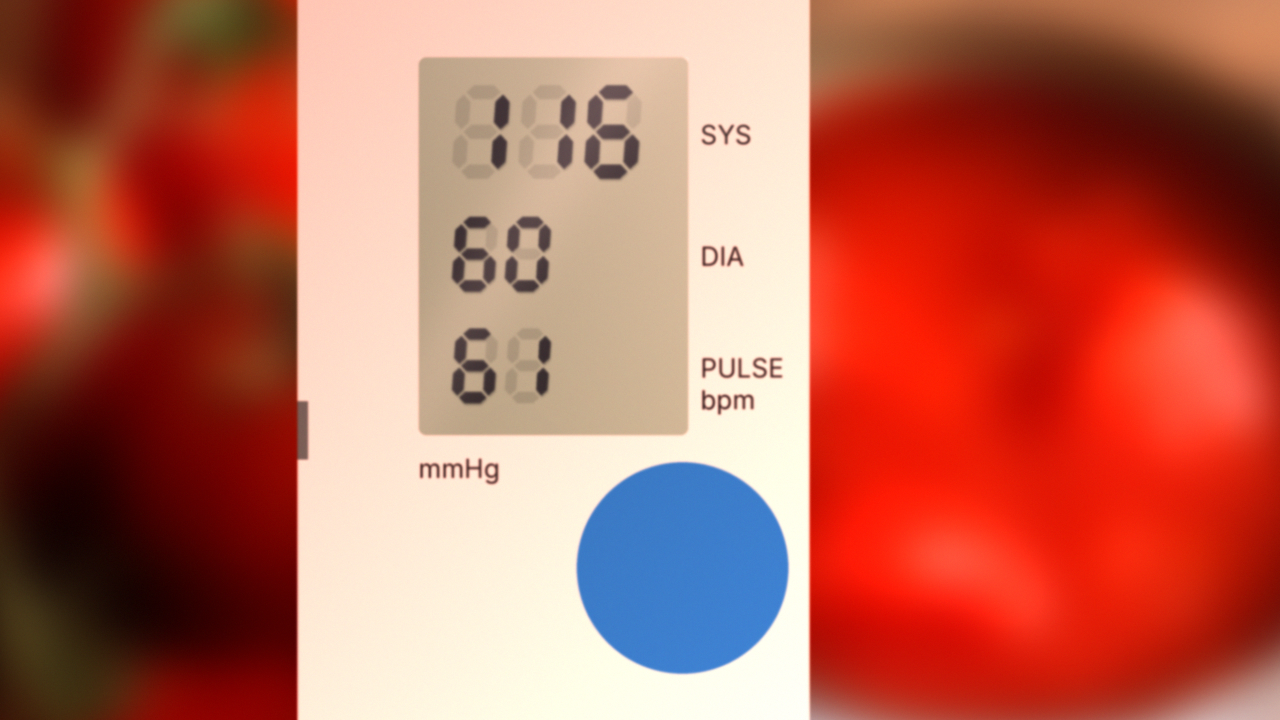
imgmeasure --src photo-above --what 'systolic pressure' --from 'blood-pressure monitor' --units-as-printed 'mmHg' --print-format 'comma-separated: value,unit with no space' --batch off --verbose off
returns 116,mmHg
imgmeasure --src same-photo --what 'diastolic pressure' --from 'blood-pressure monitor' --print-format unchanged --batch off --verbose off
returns 60,mmHg
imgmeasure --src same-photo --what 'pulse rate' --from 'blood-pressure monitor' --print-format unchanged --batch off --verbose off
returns 61,bpm
